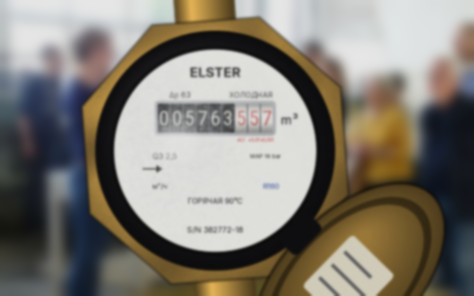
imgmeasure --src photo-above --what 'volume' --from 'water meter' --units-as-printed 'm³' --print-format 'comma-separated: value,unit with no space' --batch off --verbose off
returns 5763.557,m³
